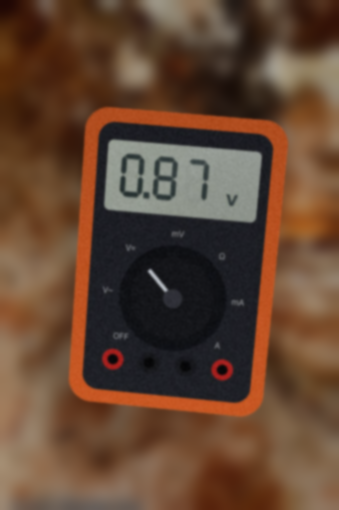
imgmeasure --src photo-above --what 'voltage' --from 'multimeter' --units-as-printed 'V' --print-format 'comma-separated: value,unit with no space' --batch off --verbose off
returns 0.87,V
